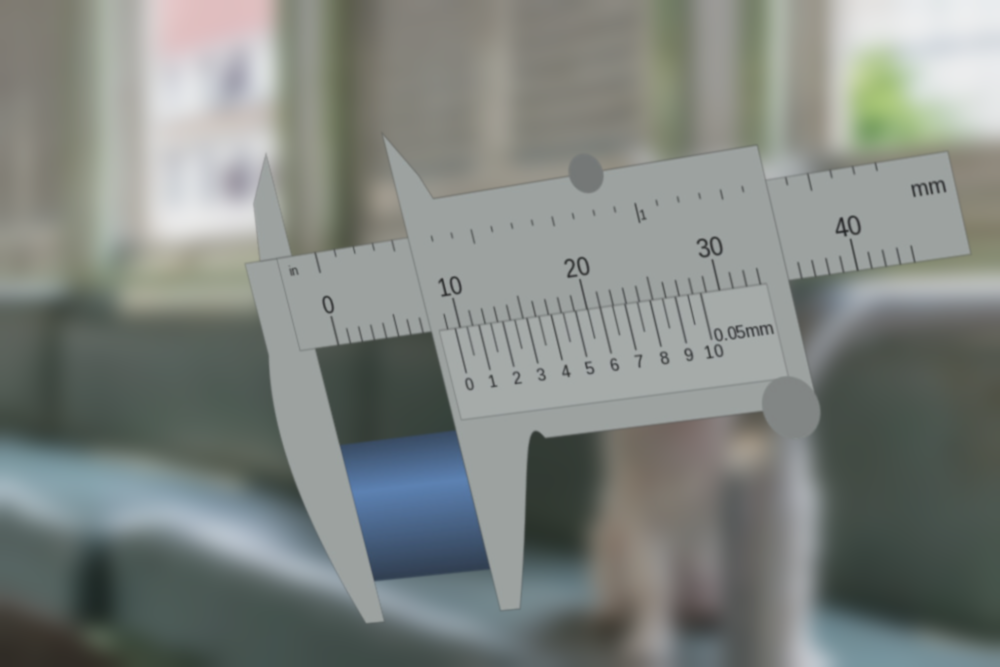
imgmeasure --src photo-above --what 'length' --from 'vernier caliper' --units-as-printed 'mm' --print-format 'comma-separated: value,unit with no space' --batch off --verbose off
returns 9.6,mm
